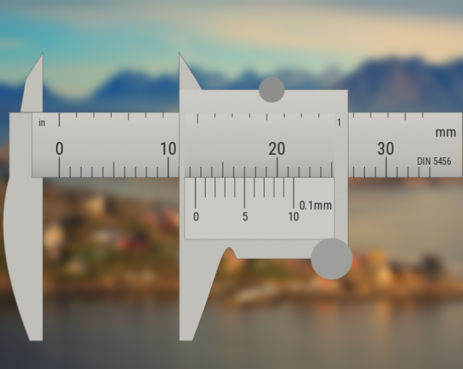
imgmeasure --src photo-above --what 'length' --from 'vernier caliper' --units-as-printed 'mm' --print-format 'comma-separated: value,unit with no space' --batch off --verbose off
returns 12.5,mm
